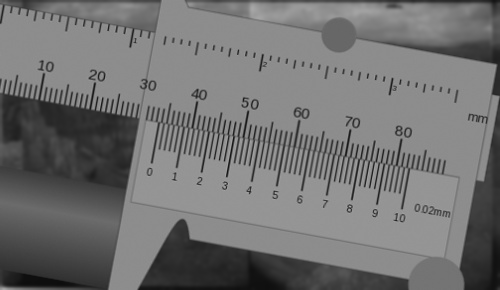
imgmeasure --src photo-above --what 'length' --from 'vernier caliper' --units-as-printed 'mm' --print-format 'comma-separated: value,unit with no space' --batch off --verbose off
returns 33.5,mm
